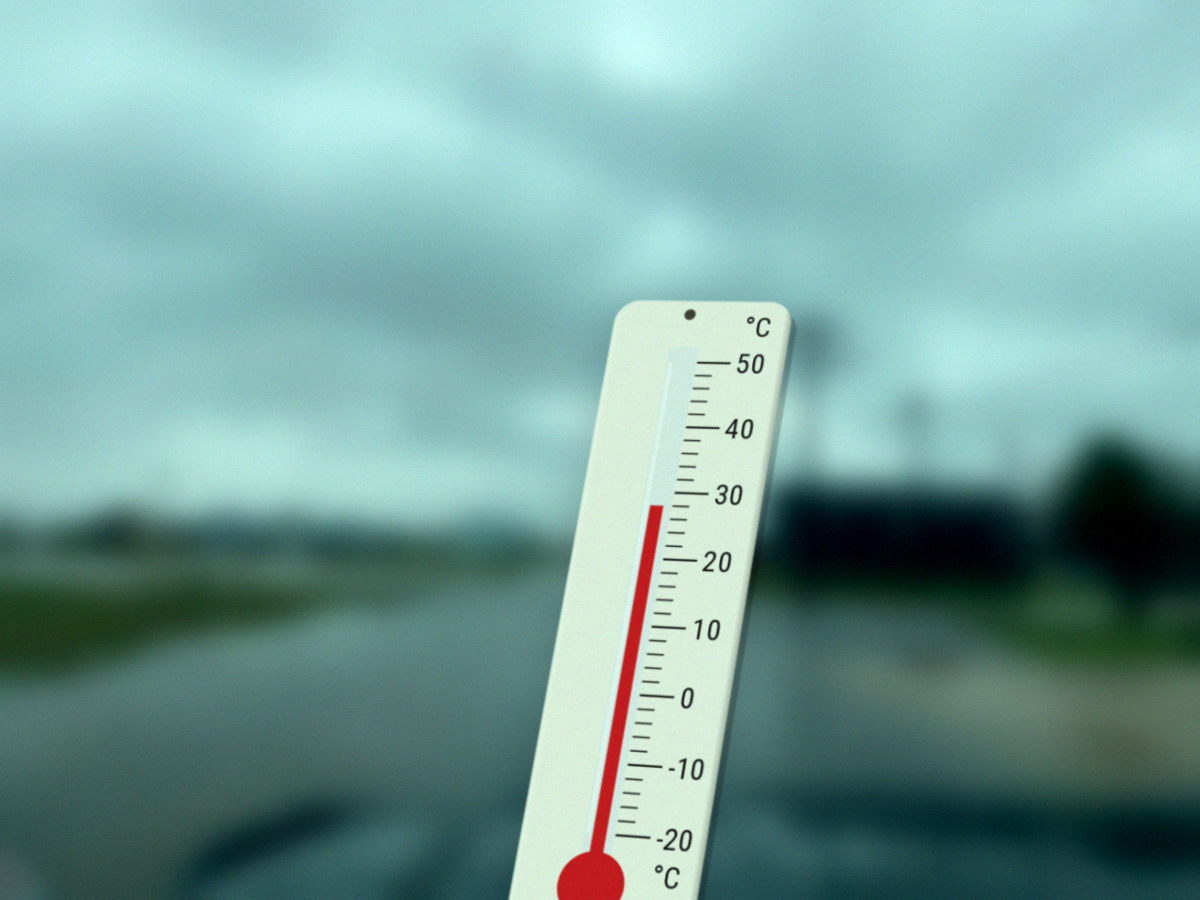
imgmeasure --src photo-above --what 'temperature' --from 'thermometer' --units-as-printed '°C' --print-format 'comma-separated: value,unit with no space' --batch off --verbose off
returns 28,°C
